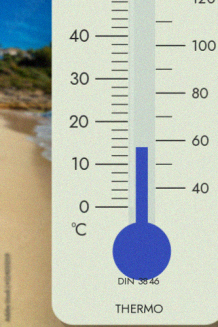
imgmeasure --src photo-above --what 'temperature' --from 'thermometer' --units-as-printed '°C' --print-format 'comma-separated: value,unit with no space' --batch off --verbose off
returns 14,°C
